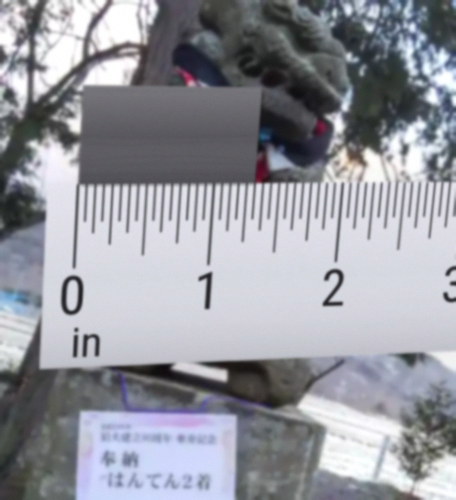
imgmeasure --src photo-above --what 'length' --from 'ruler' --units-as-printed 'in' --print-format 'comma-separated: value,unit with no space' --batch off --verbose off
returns 1.3125,in
